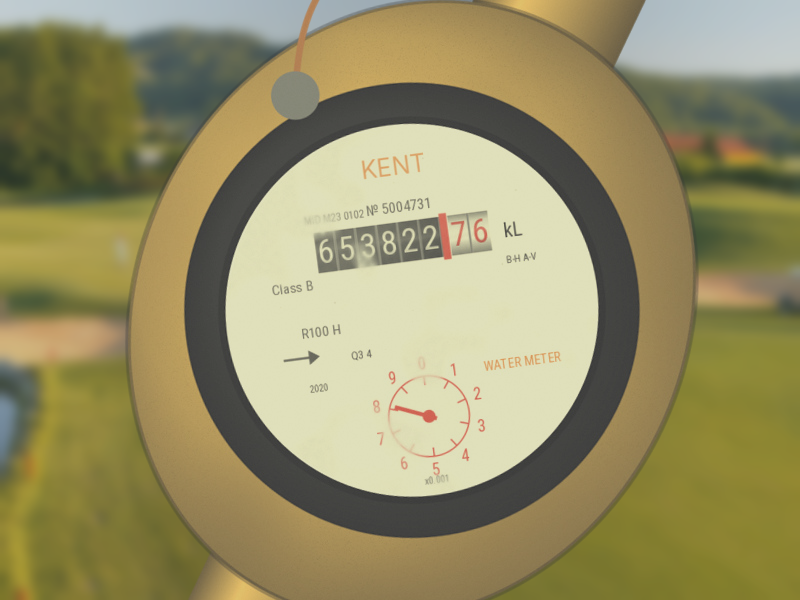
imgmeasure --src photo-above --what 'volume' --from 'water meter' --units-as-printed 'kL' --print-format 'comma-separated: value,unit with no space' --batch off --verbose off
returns 653822.768,kL
